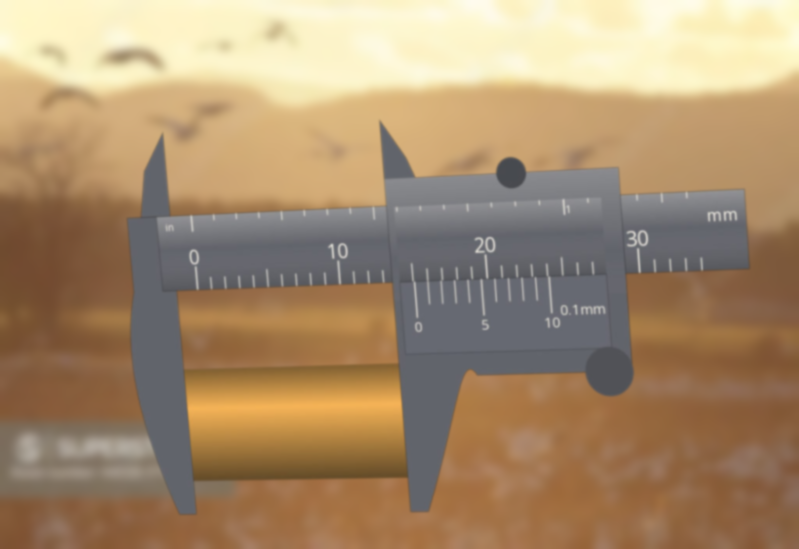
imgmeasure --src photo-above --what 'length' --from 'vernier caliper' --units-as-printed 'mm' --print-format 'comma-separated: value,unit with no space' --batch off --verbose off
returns 15.1,mm
